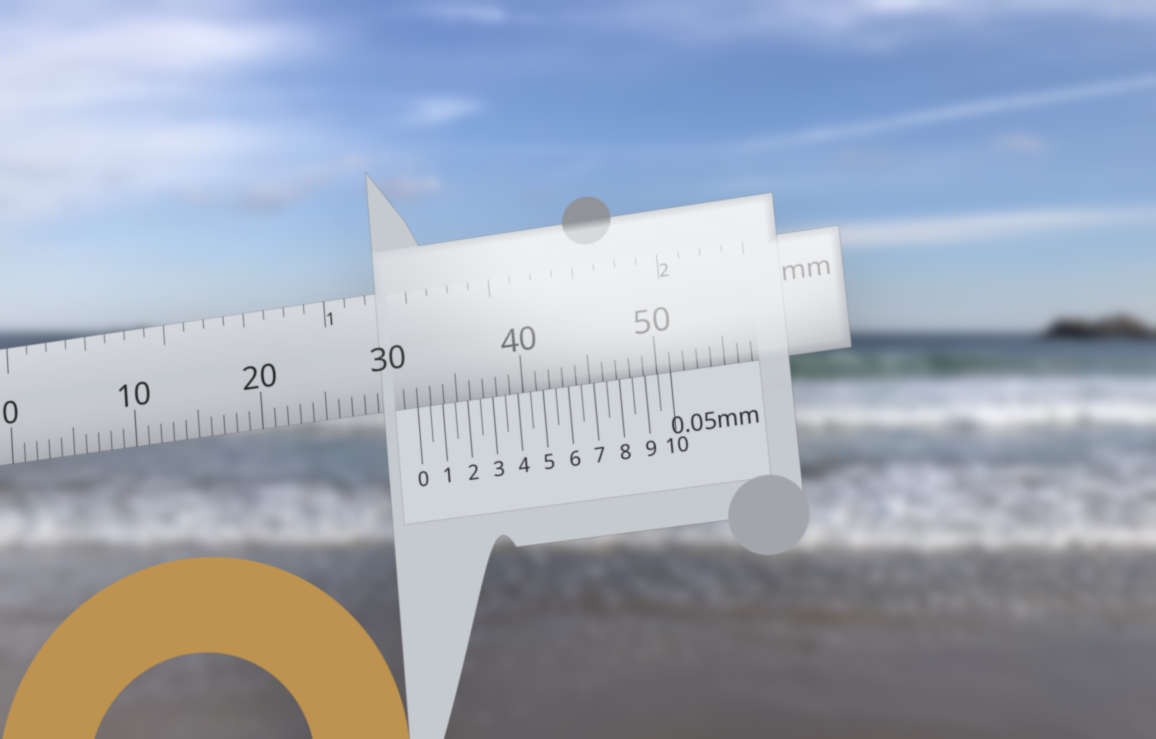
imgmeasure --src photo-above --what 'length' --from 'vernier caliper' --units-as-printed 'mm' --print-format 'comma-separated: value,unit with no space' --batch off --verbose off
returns 32.0,mm
